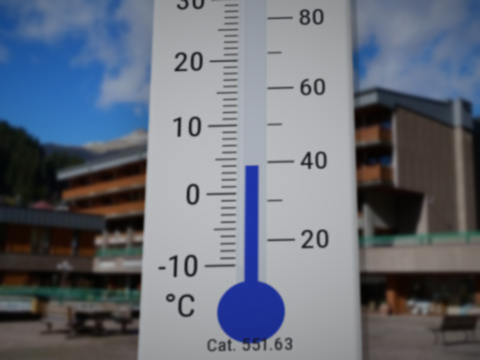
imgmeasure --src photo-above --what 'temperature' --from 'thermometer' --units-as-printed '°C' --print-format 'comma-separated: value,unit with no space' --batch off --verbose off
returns 4,°C
